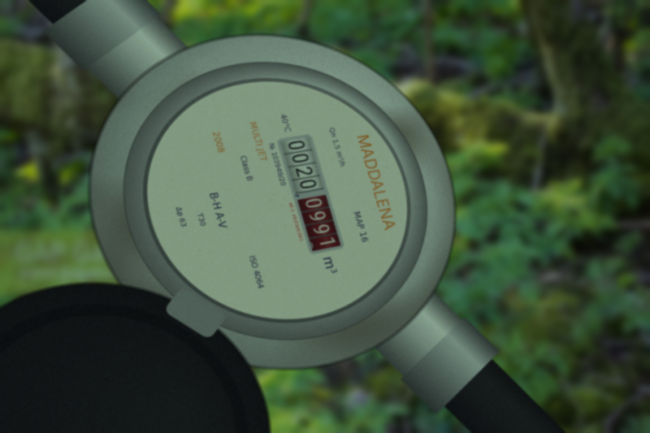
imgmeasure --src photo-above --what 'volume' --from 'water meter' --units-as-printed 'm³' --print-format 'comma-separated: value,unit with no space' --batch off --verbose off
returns 20.0991,m³
